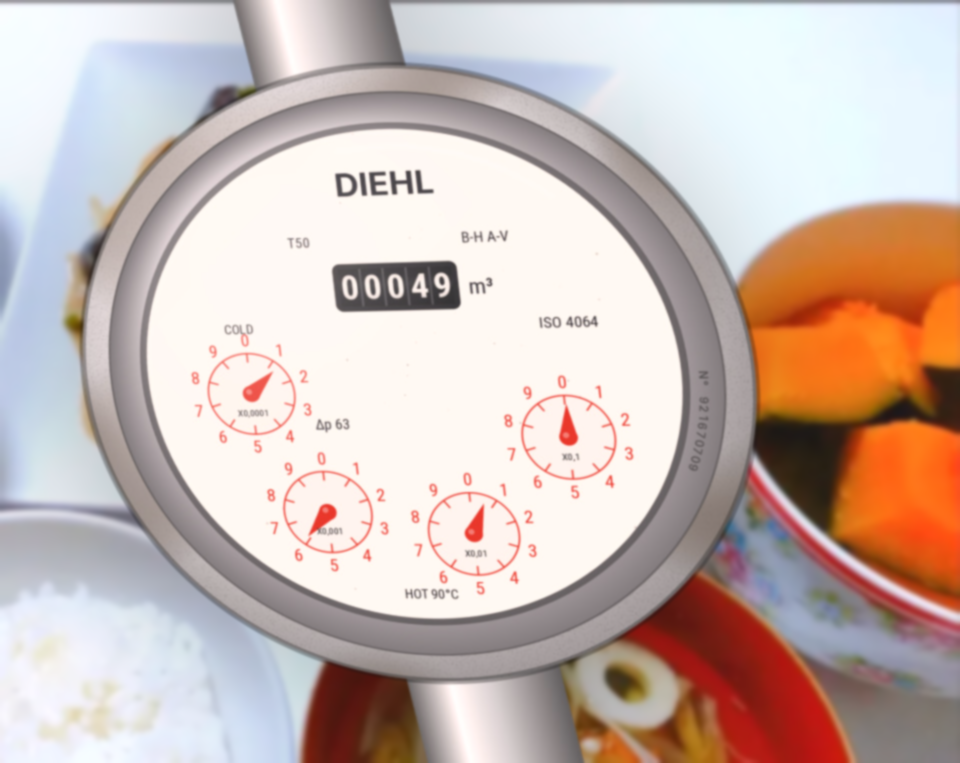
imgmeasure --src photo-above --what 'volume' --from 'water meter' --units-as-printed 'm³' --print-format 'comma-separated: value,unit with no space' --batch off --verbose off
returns 49.0061,m³
